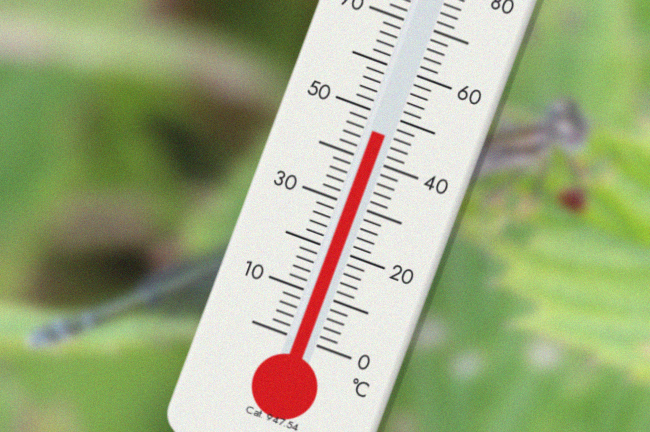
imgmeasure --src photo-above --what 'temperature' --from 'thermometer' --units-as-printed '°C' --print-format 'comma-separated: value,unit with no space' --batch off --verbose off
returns 46,°C
